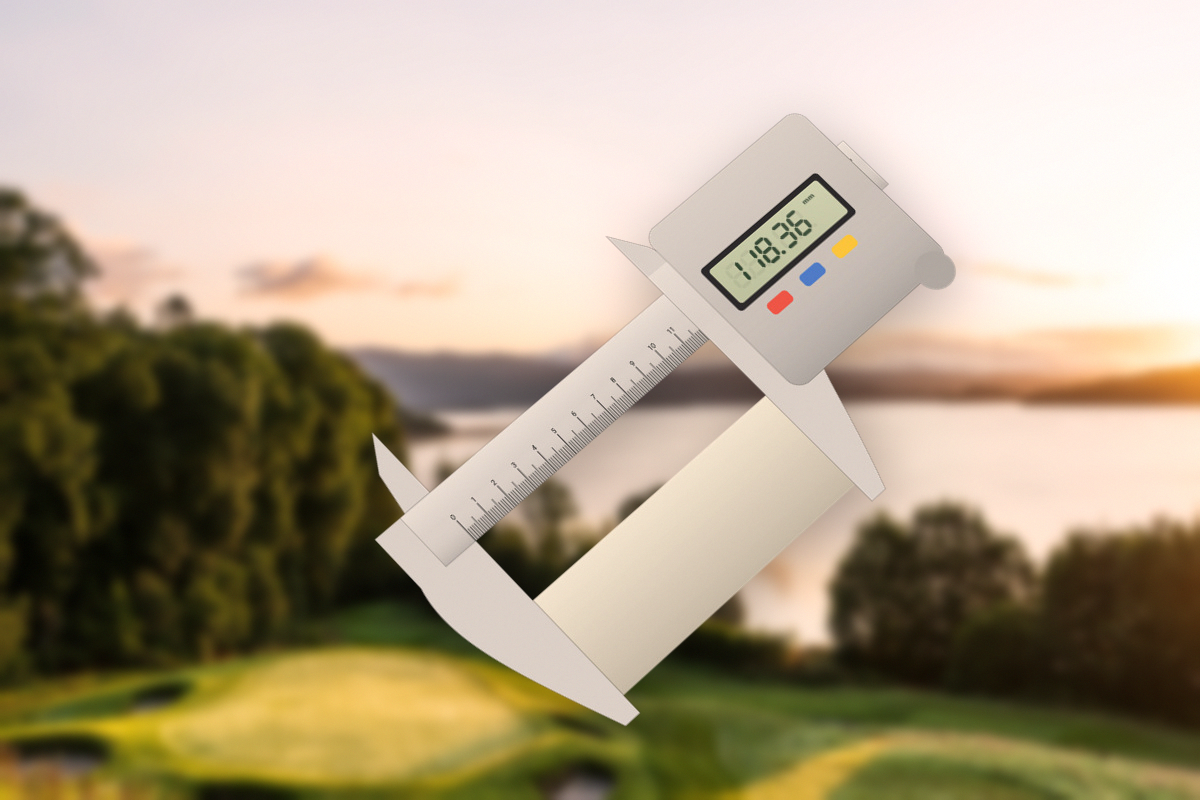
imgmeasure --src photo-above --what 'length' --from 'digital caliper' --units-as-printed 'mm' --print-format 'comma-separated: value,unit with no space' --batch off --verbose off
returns 118.36,mm
